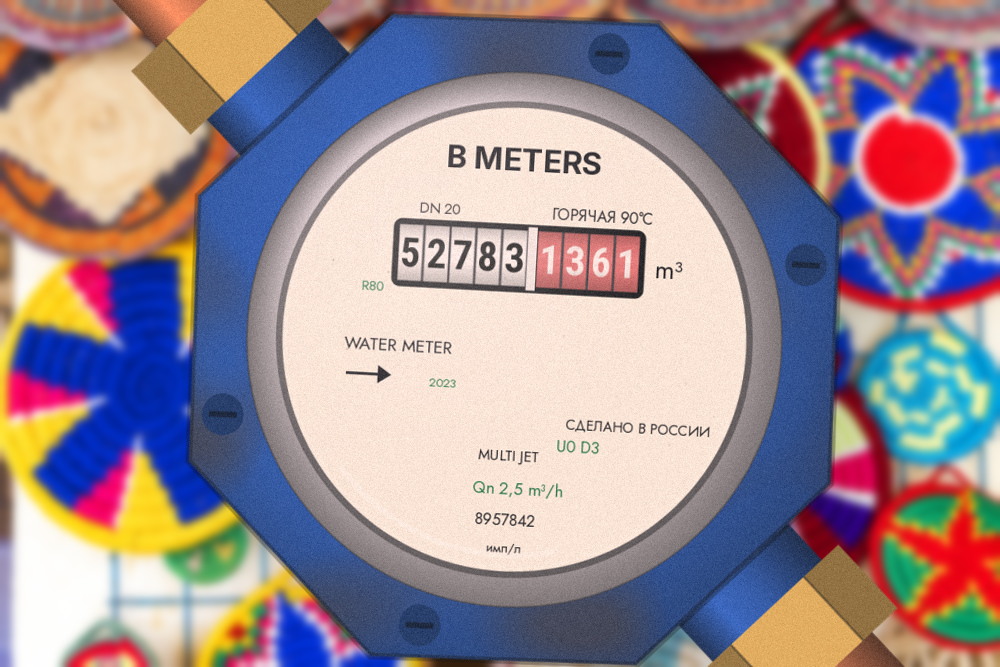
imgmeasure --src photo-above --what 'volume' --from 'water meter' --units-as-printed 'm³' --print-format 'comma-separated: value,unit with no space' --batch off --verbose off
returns 52783.1361,m³
